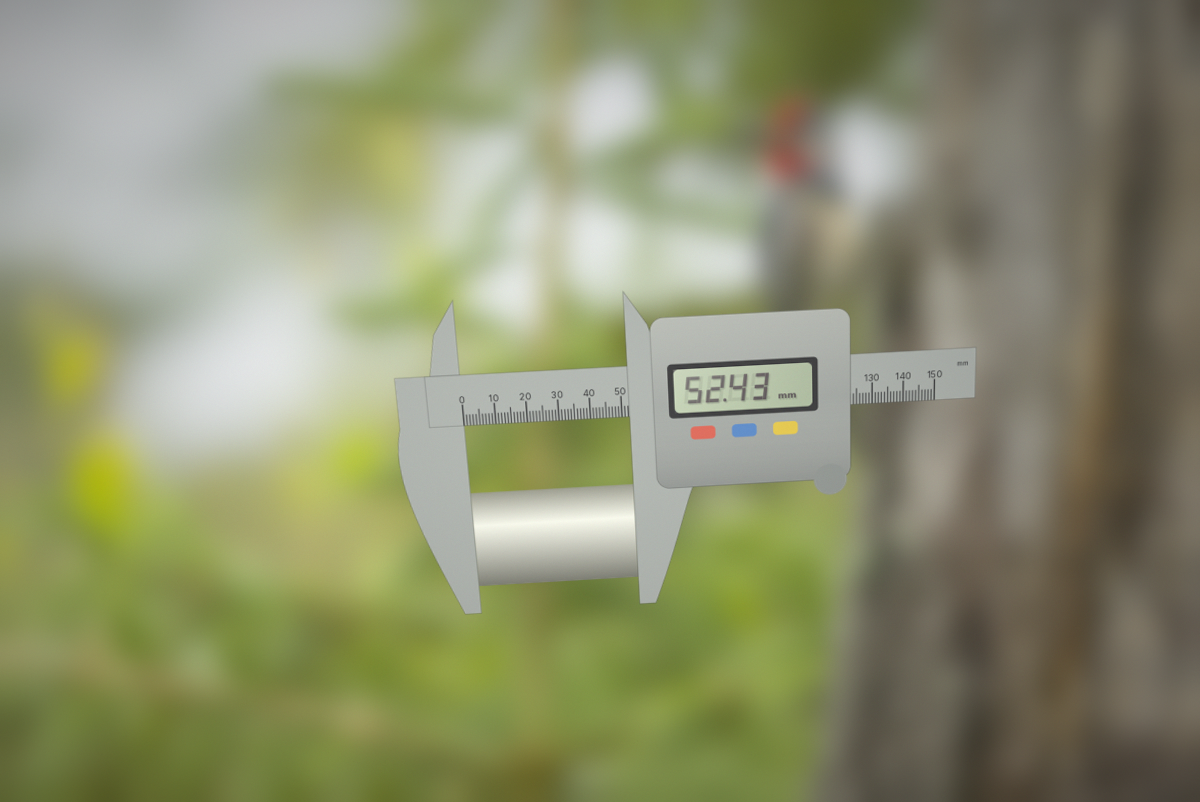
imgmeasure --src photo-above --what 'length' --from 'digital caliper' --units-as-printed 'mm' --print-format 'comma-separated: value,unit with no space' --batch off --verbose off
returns 52.43,mm
